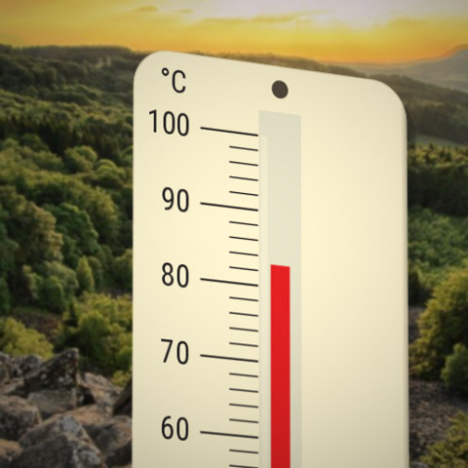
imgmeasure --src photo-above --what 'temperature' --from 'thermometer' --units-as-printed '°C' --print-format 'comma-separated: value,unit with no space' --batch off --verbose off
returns 83,°C
